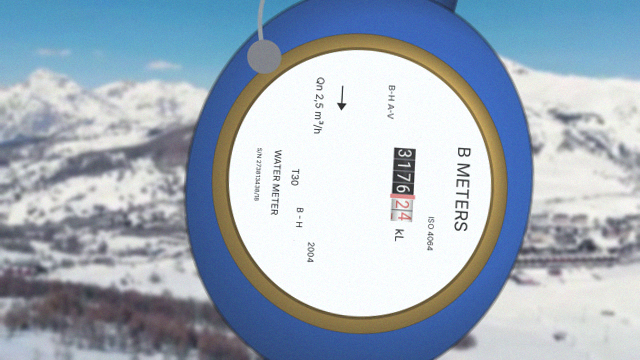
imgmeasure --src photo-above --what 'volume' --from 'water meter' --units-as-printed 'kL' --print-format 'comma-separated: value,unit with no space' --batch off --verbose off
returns 3176.24,kL
